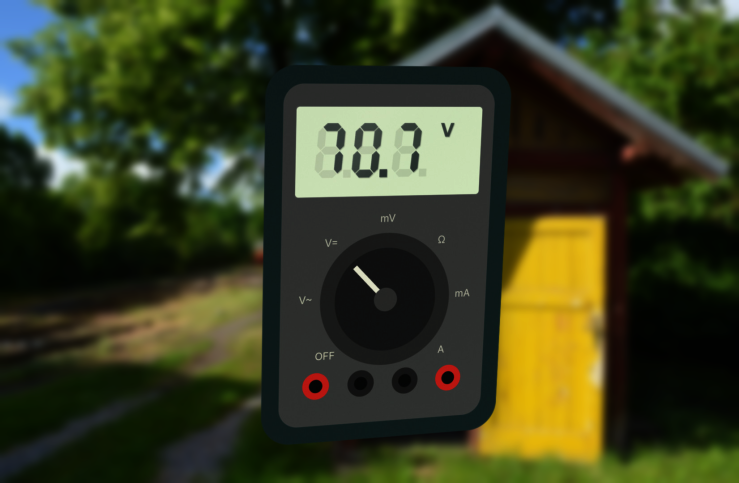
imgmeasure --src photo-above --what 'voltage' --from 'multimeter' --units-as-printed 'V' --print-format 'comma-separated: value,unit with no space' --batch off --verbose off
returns 70.7,V
